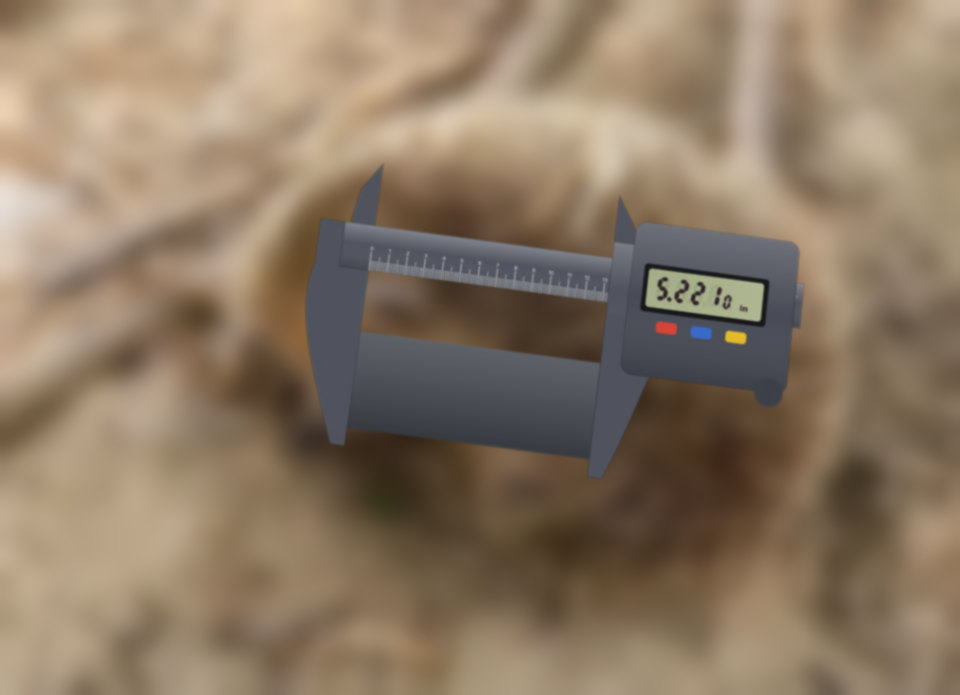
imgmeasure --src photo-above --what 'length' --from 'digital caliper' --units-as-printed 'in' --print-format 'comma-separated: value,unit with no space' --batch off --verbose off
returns 5.2210,in
